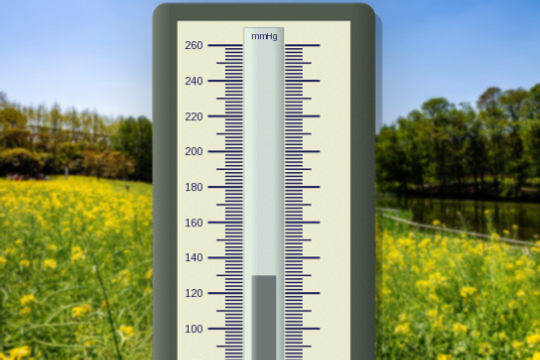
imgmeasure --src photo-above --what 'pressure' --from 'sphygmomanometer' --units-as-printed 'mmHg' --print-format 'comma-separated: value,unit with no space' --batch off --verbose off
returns 130,mmHg
